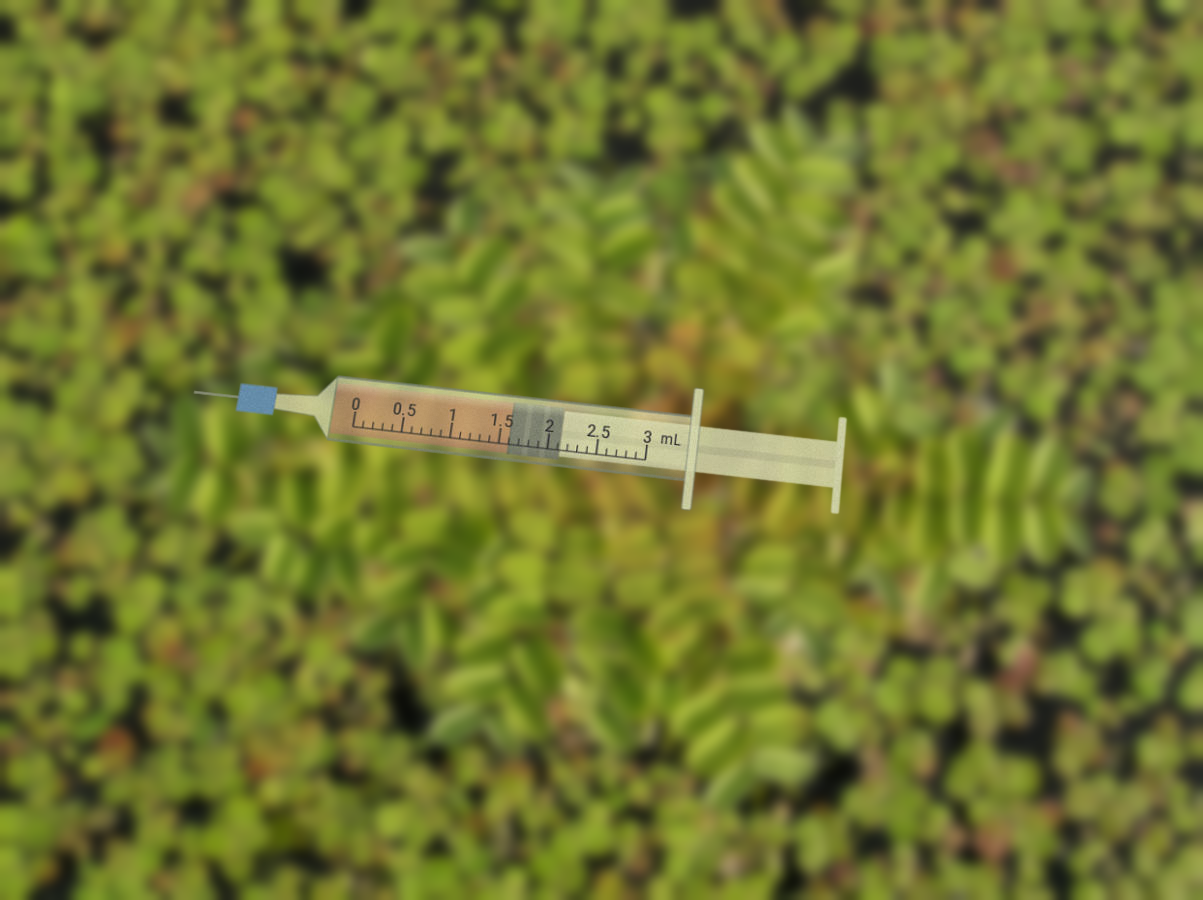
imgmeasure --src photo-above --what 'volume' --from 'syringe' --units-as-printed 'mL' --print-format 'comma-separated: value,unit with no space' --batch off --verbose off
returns 1.6,mL
